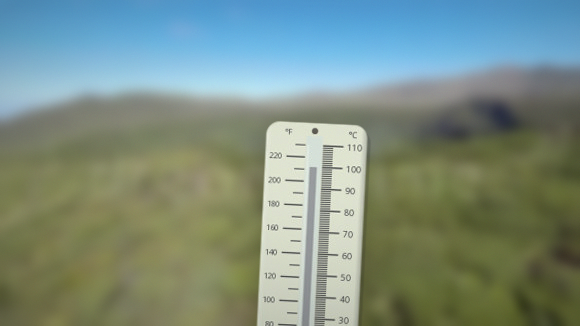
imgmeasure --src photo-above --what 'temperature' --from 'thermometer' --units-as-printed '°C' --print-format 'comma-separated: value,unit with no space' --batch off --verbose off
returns 100,°C
